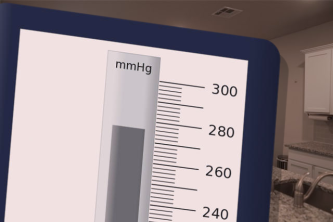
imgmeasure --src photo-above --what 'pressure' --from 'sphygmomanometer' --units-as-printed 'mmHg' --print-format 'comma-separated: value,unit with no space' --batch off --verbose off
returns 276,mmHg
